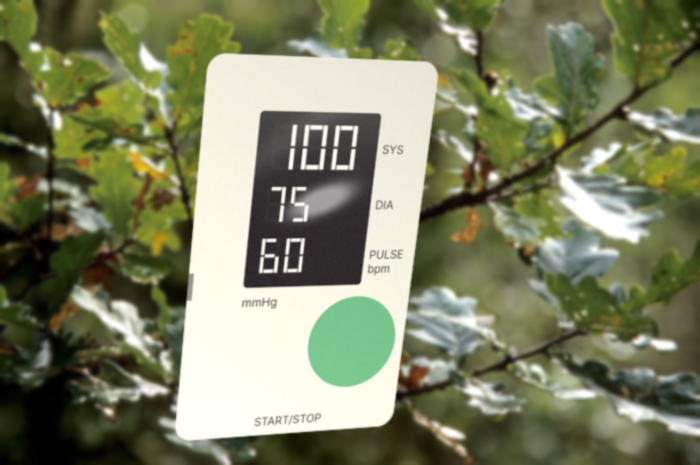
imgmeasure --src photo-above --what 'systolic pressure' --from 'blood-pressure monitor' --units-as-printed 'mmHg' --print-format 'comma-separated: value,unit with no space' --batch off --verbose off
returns 100,mmHg
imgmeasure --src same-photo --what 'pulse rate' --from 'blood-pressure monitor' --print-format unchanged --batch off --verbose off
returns 60,bpm
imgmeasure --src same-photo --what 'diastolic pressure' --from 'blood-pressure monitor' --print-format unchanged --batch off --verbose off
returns 75,mmHg
